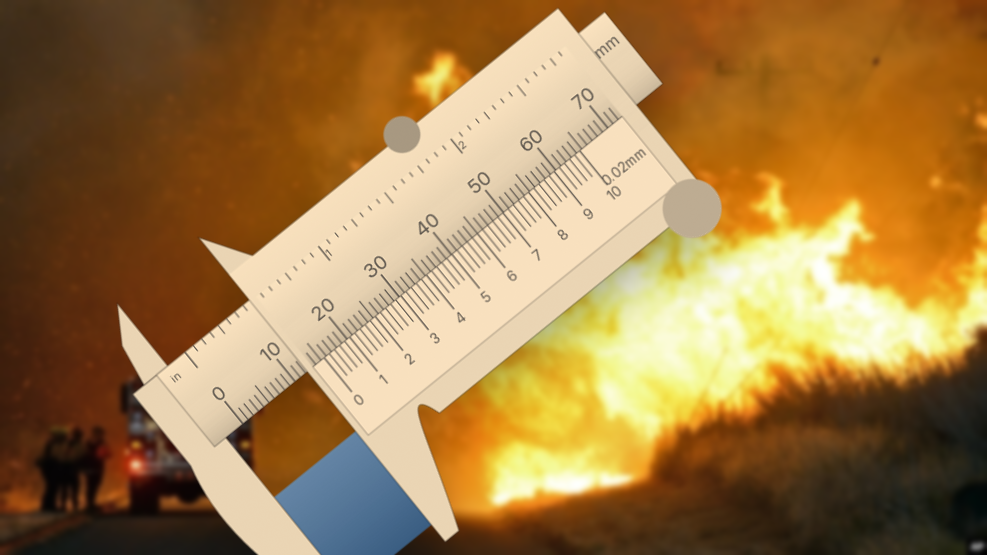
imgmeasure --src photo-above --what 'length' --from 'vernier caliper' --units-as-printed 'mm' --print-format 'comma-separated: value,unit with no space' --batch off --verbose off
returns 15.6,mm
